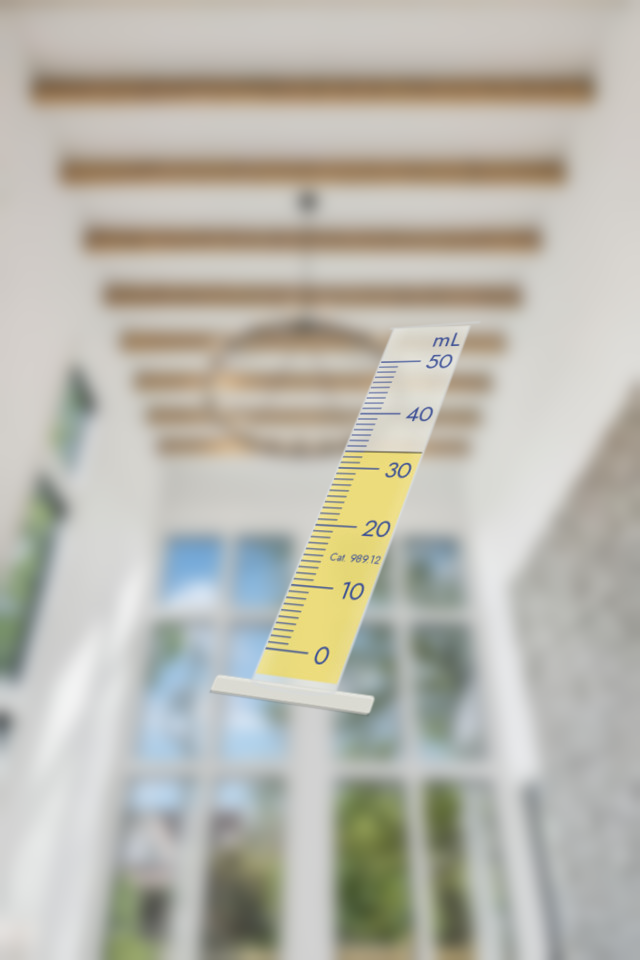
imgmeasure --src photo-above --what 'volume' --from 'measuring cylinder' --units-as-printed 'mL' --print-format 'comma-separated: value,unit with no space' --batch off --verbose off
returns 33,mL
